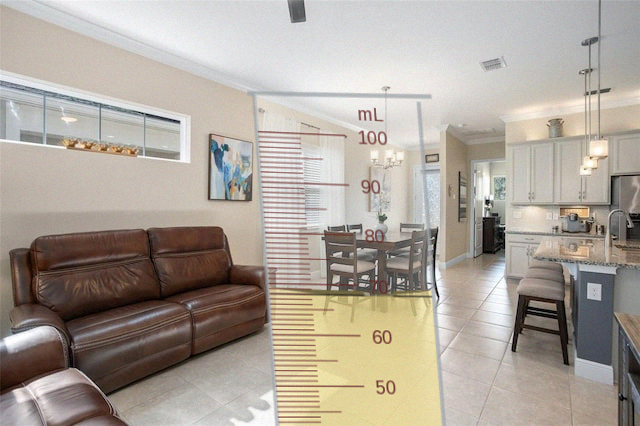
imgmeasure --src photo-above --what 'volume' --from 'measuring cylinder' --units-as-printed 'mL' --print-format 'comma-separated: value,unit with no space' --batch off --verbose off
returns 68,mL
